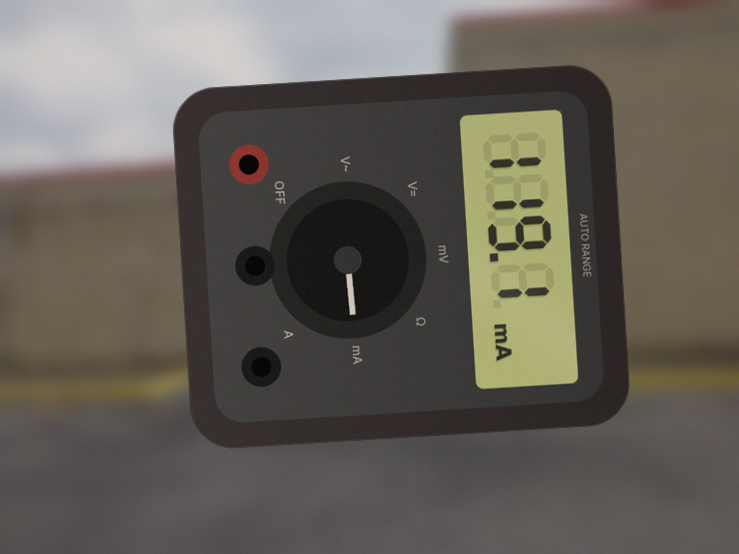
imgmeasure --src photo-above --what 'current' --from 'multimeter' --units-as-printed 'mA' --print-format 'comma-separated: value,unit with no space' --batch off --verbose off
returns 119.1,mA
